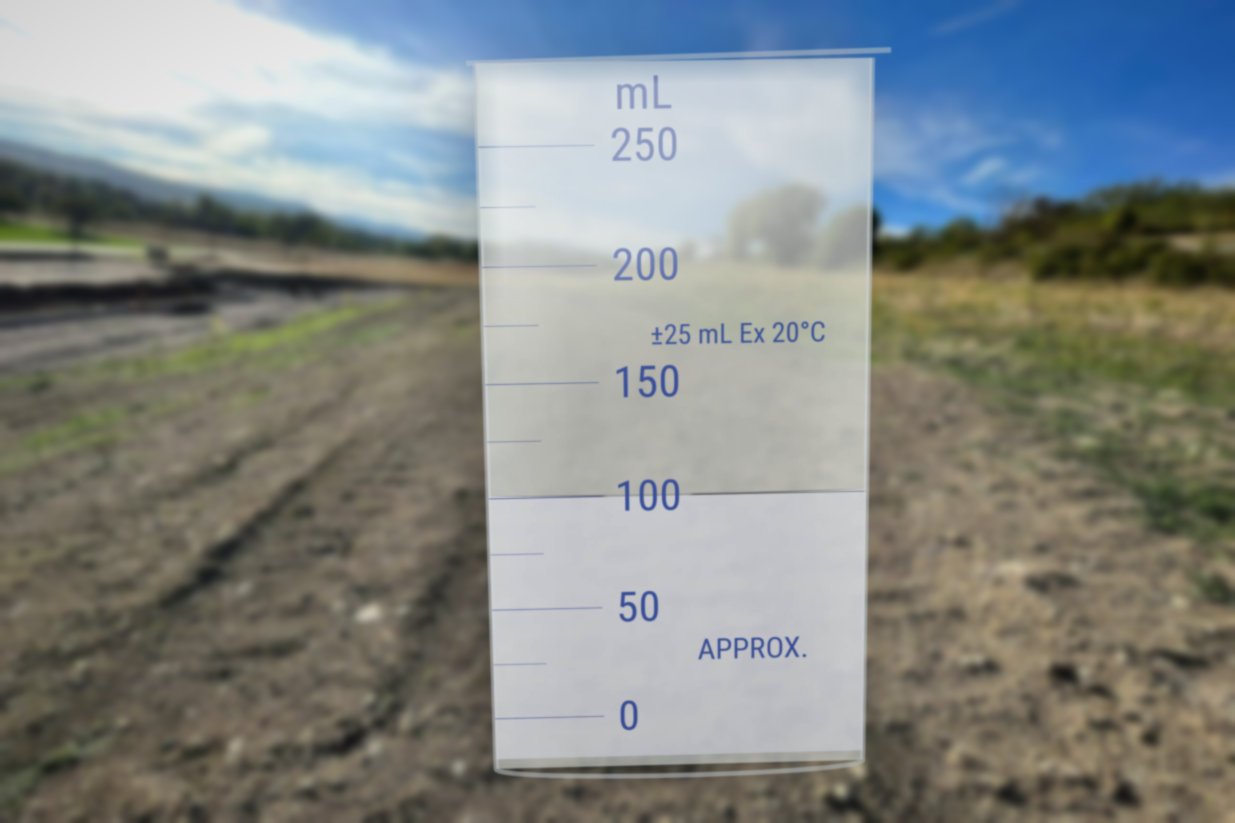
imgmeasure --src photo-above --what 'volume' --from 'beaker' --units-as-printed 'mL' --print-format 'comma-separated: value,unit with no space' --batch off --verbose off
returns 100,mL
